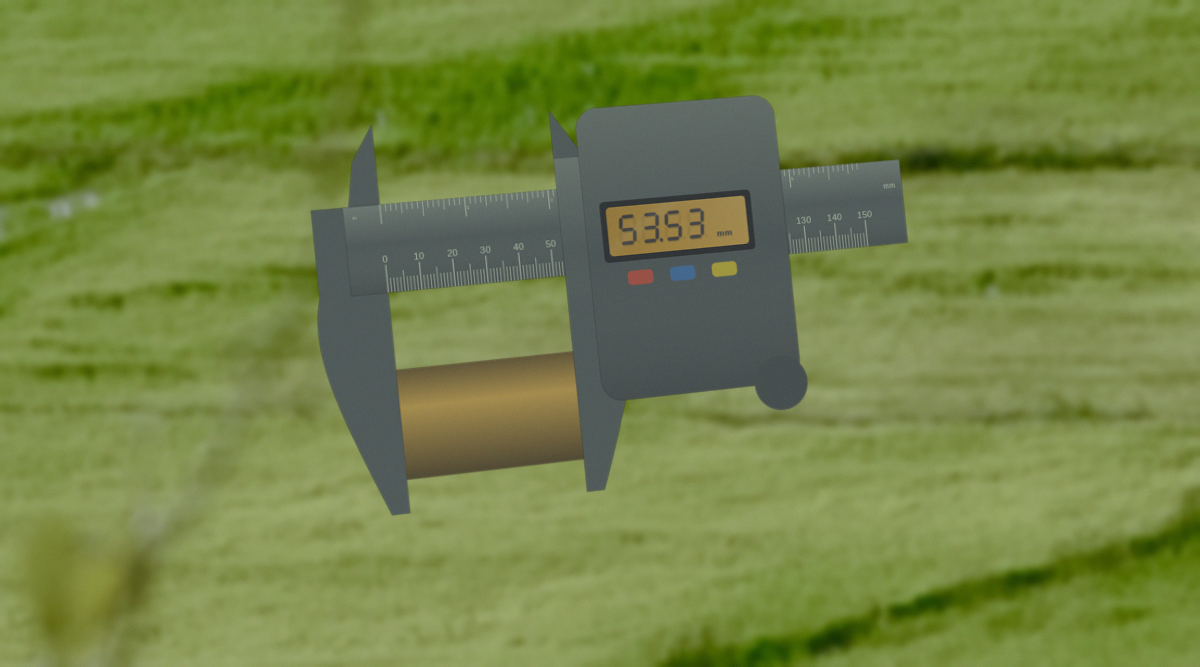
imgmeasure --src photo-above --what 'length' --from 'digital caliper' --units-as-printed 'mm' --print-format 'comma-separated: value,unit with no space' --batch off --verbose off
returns 53.53,mm
